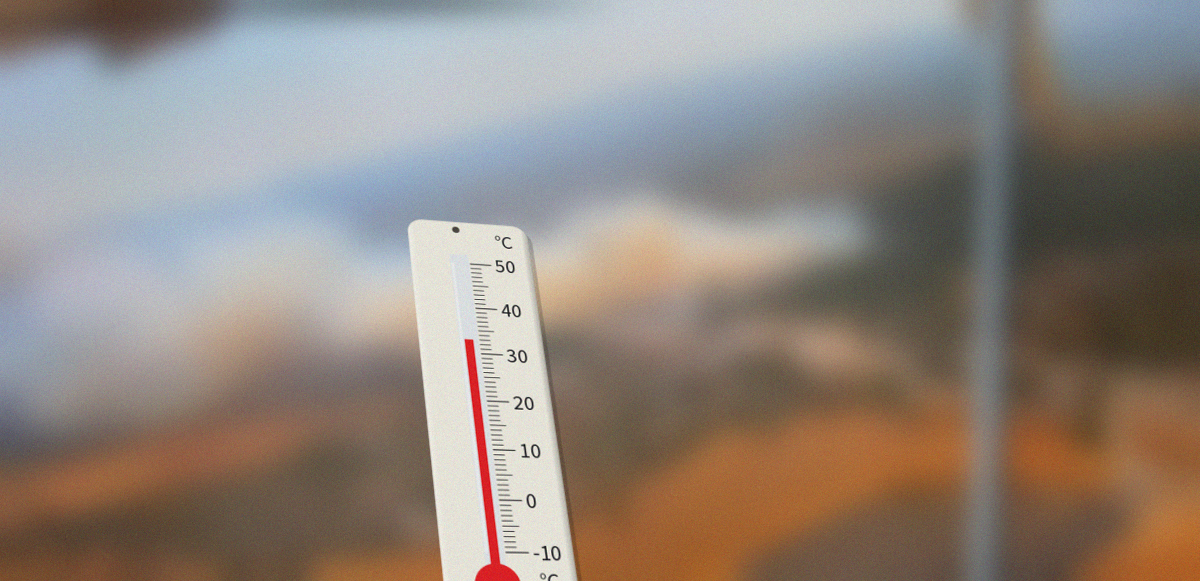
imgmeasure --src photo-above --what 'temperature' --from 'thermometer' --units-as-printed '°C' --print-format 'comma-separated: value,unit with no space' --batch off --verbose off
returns 33,°C
